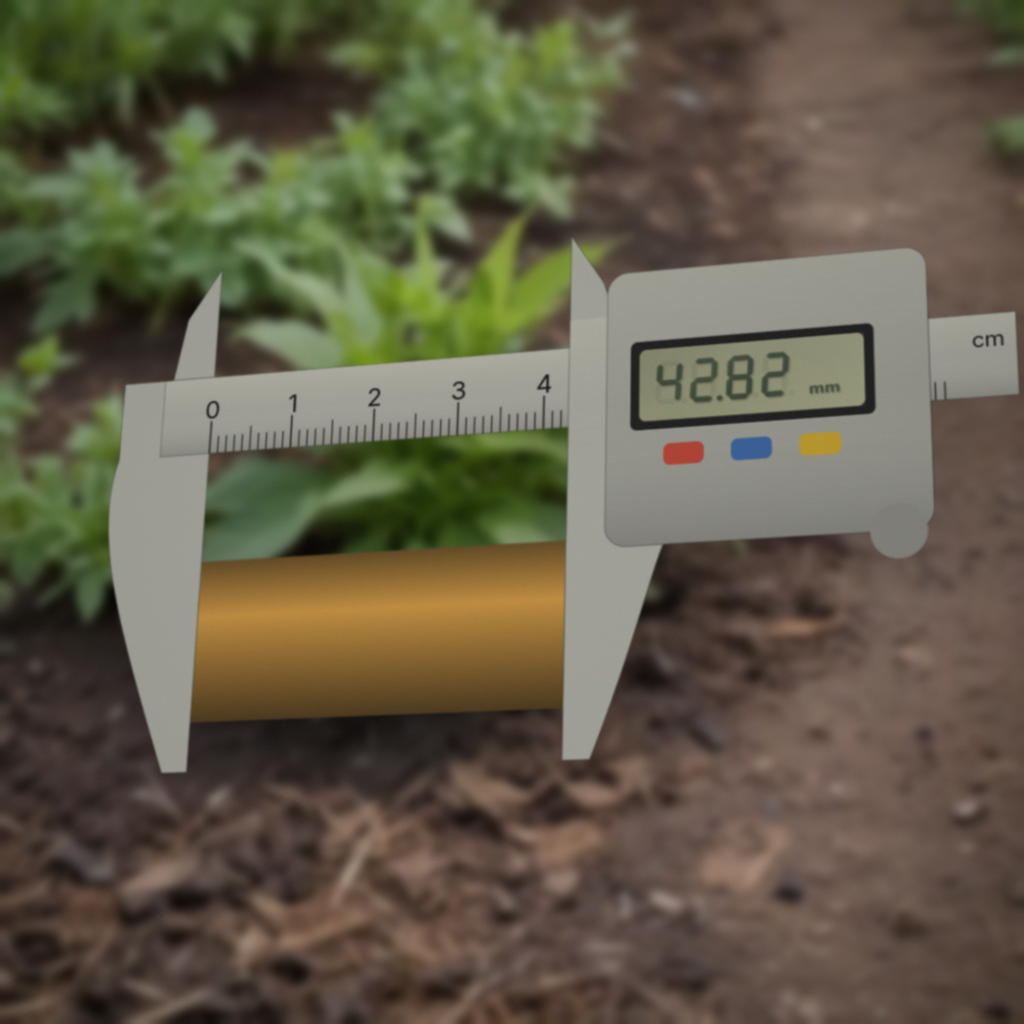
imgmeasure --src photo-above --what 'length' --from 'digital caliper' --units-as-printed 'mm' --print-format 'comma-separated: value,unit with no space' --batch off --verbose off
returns 42.82,mm
